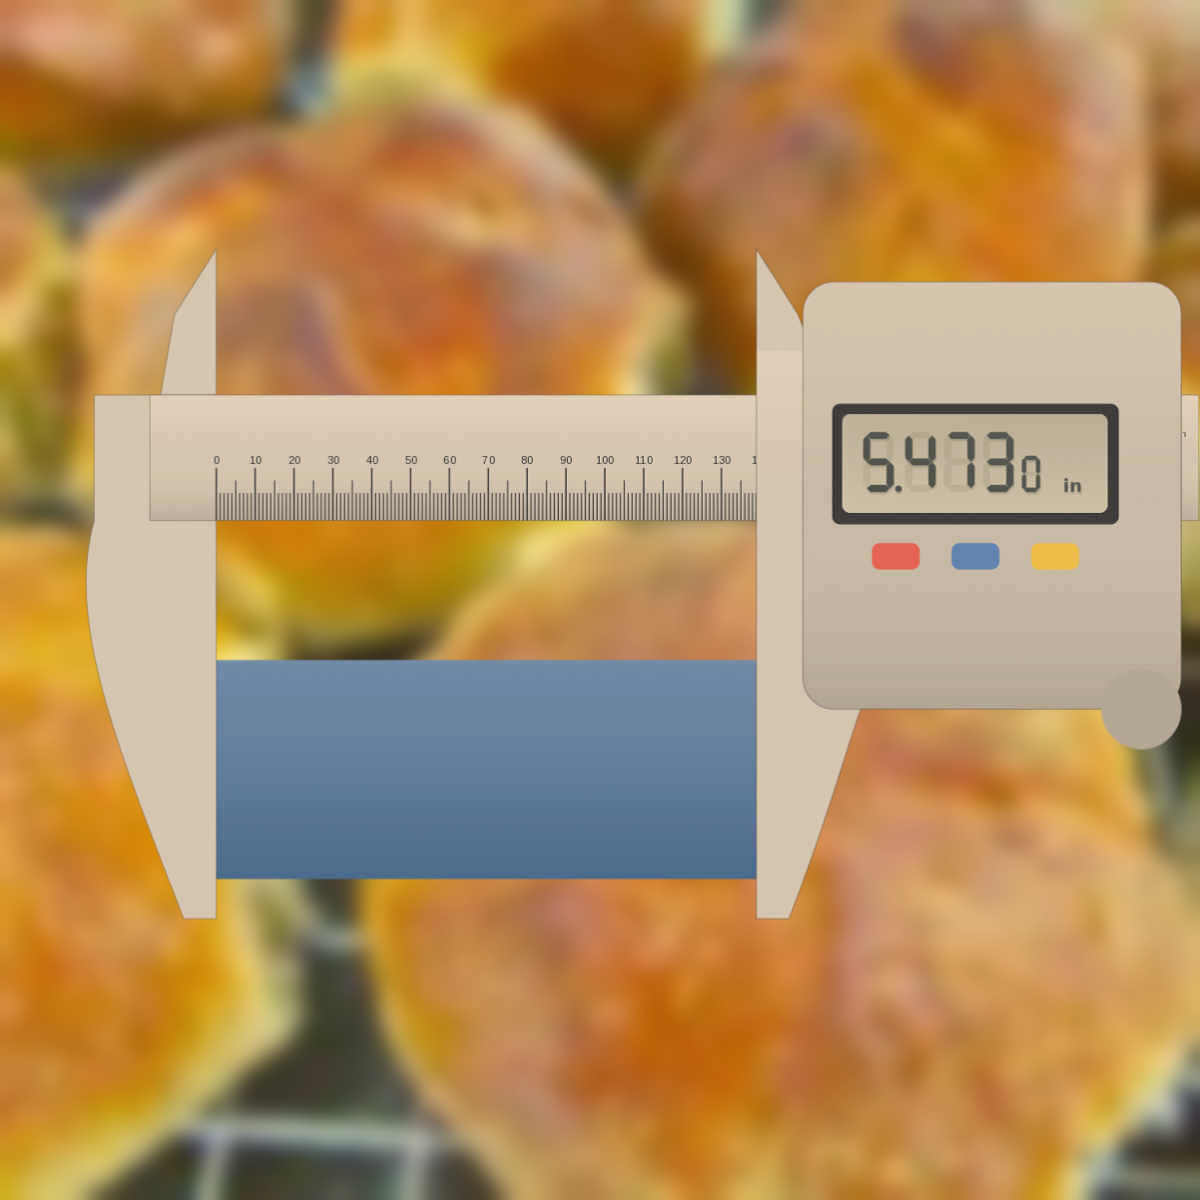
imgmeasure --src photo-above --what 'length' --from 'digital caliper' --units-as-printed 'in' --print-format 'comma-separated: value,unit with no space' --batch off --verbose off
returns 5.4730,in
